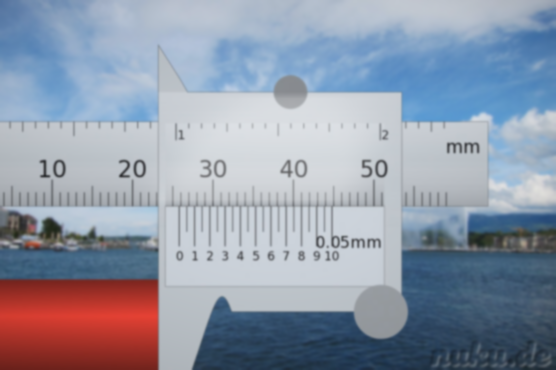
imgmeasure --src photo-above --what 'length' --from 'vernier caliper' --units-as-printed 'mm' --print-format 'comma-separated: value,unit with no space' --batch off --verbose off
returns 25.8,mm
